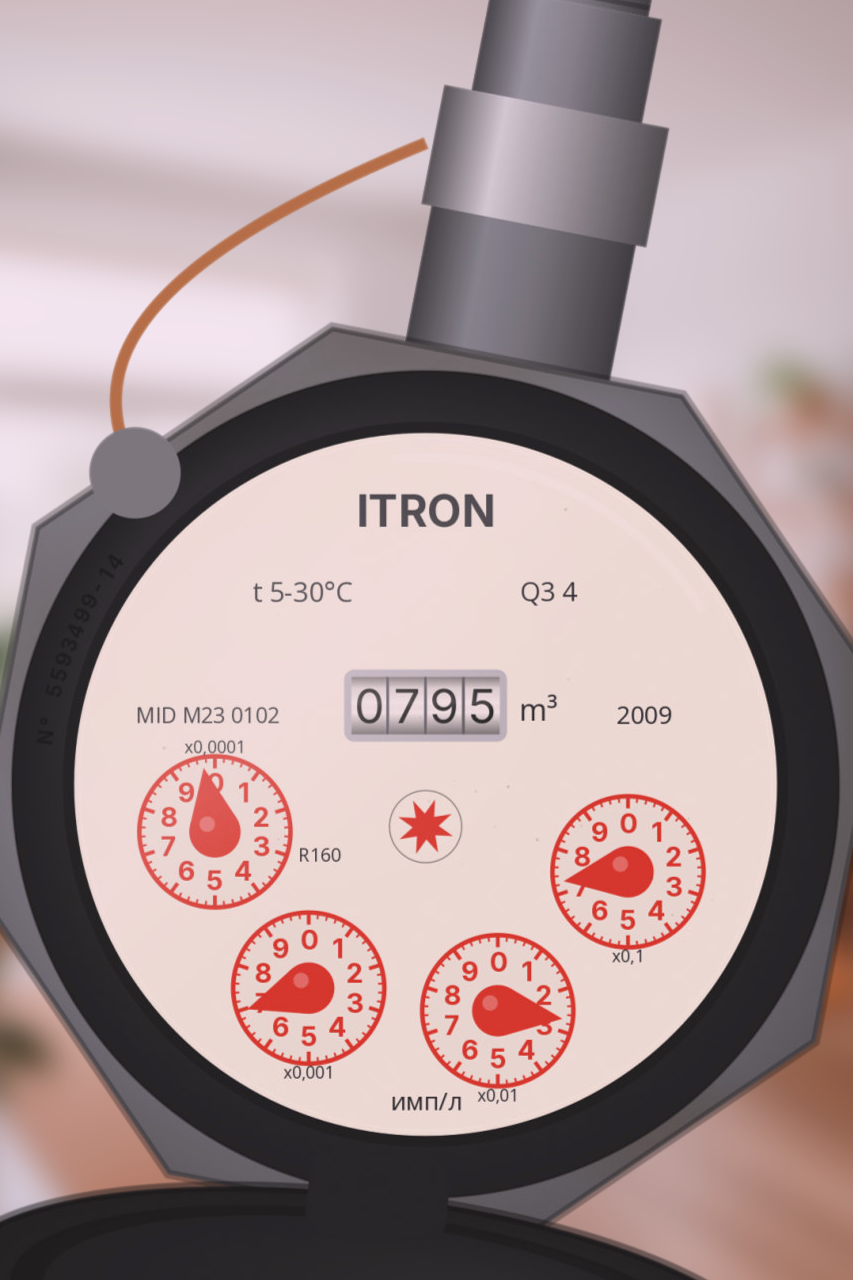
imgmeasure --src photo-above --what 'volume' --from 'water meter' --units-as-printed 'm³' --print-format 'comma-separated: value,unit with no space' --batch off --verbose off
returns 795.7269,m³
